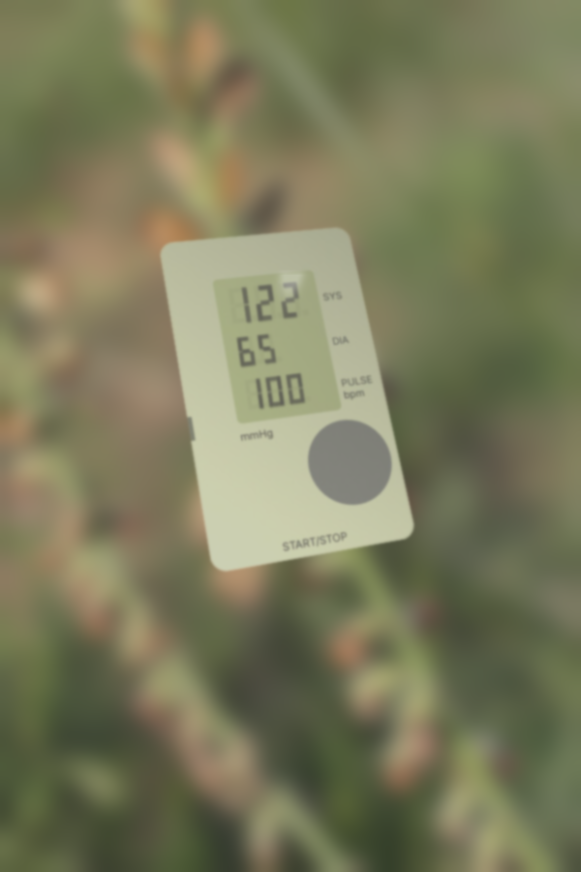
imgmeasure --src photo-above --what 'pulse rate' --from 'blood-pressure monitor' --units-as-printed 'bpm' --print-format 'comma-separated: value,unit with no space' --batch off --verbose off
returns 100,bpm
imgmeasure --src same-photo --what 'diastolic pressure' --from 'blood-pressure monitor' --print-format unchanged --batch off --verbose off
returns 65,mmHg
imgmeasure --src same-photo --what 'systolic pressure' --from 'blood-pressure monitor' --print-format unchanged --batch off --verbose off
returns 122,mmHg
